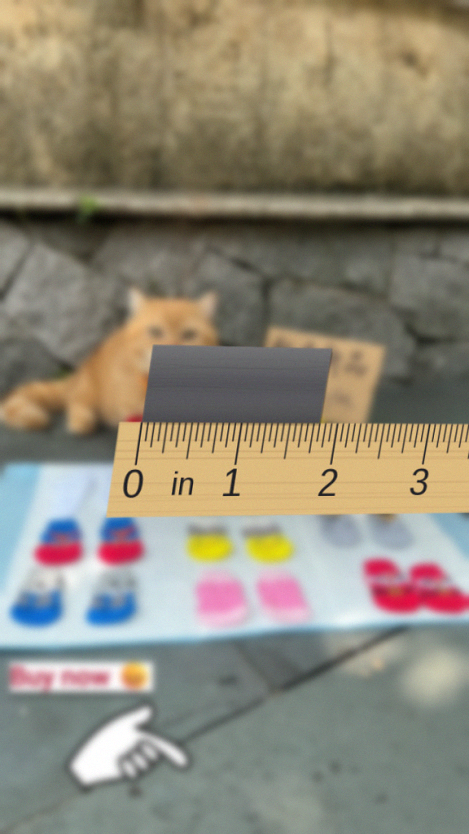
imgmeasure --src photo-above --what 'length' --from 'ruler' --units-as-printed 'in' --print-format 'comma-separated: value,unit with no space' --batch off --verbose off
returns 1.8125,in
